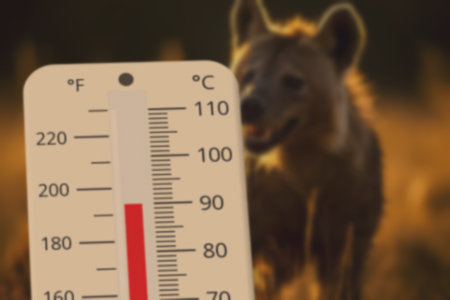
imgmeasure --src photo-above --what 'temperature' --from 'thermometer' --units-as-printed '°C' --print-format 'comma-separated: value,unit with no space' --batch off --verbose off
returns 90,°C
